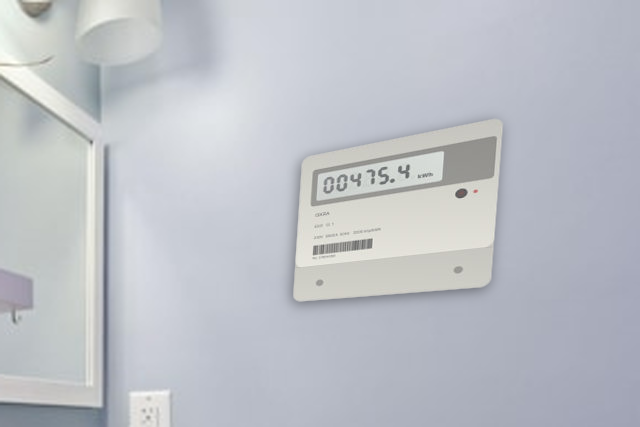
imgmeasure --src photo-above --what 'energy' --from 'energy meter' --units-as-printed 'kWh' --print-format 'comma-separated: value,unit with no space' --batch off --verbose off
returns 475.4,kWh
